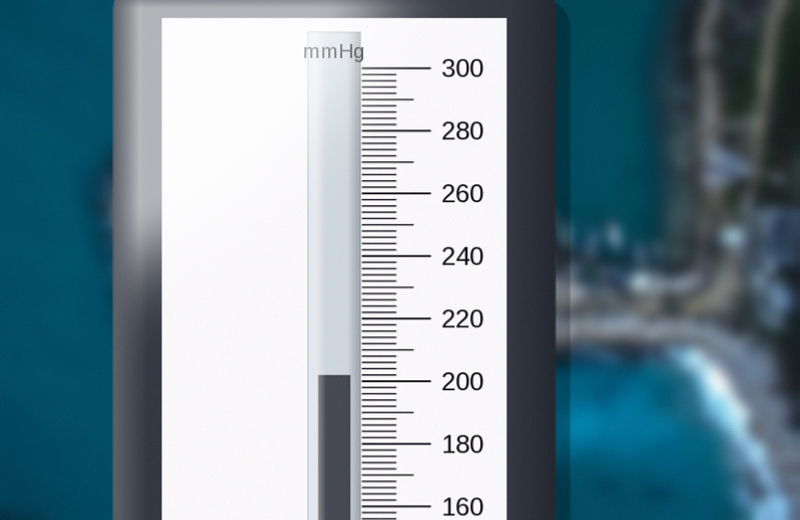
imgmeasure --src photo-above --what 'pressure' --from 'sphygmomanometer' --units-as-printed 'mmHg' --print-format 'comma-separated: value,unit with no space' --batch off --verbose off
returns 202,mmHg
